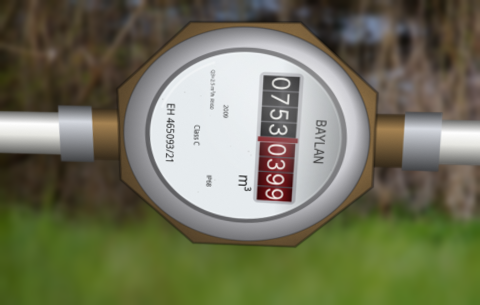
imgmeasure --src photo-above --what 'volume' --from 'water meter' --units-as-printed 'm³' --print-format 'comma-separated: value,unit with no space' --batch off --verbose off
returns 753.0399,m³
